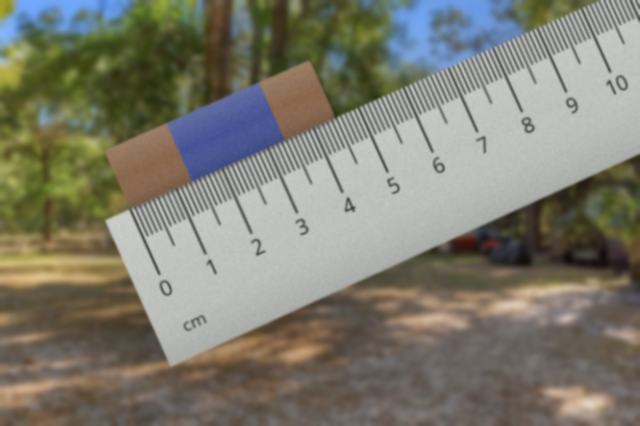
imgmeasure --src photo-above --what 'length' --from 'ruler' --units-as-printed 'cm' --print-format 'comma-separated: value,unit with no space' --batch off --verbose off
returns 4.5,cm
